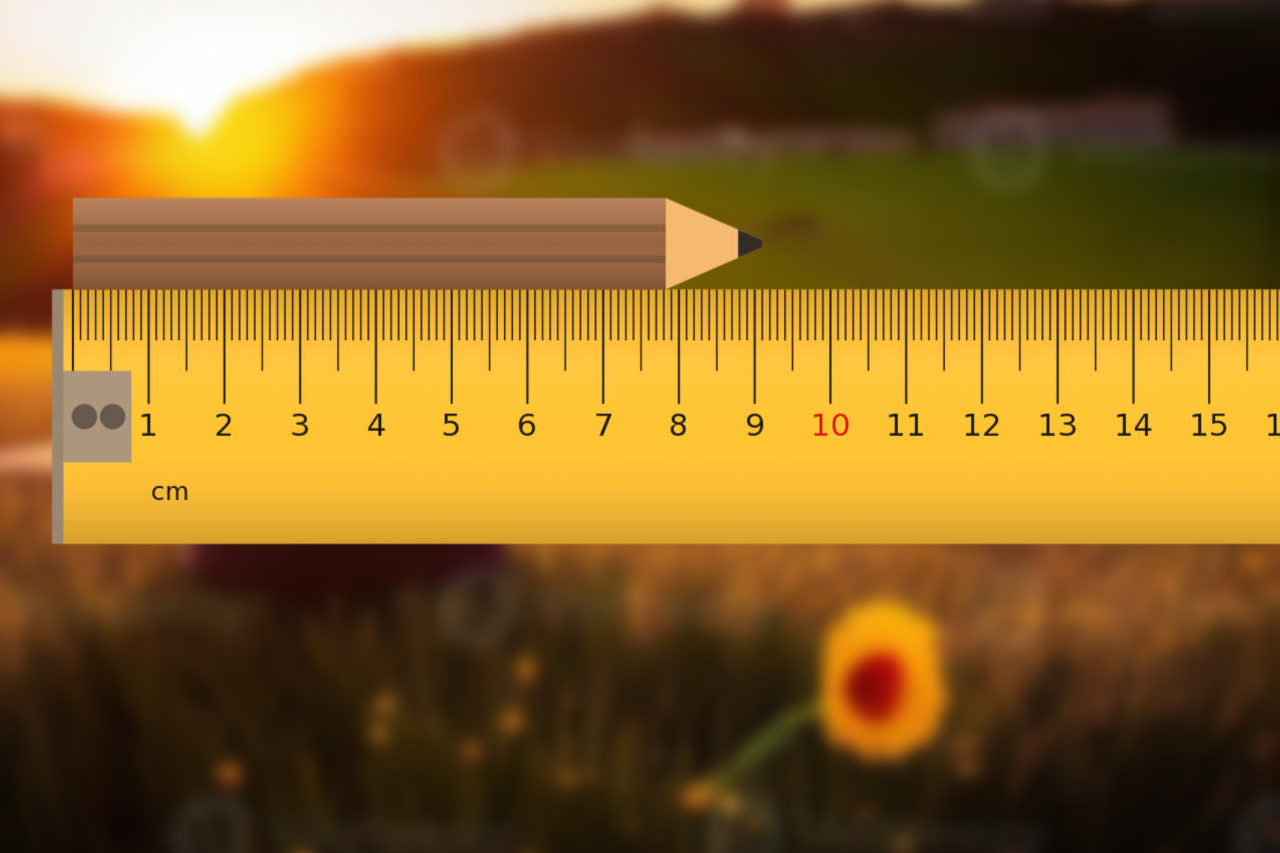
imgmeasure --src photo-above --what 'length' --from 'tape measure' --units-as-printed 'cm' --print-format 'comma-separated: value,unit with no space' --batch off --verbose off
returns 9.1,cm
